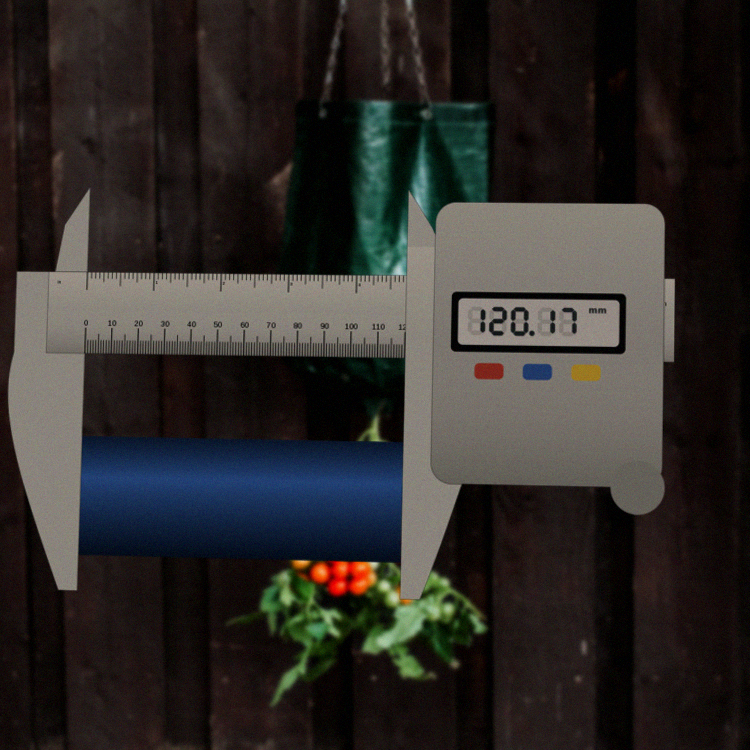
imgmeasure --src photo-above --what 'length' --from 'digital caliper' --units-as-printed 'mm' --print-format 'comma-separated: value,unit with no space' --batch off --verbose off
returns 120.17,mm
